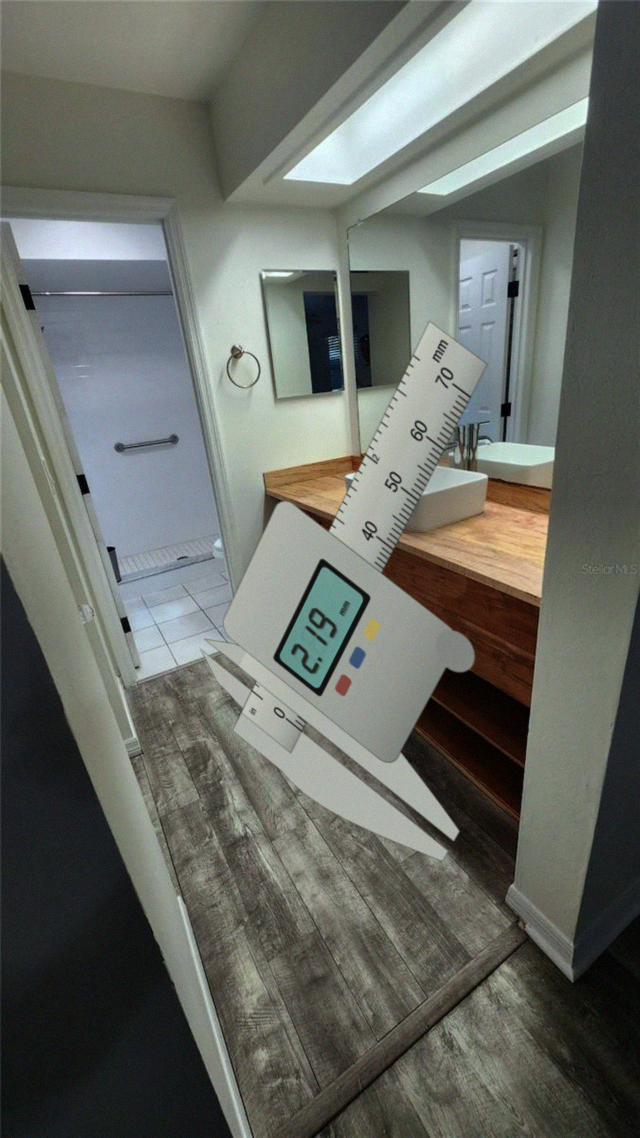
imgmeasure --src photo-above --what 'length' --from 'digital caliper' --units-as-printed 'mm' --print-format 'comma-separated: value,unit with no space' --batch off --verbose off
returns 2.19,mm
